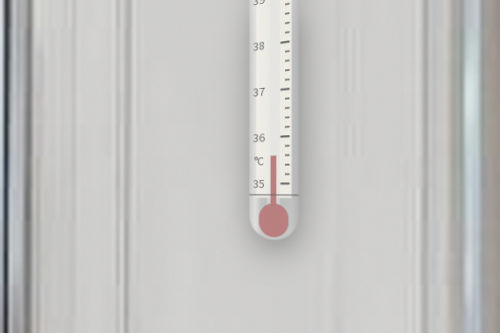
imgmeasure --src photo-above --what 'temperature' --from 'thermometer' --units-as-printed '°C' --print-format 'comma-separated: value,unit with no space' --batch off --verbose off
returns 35.6,°C
